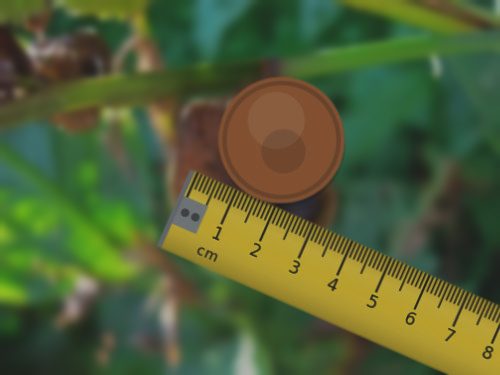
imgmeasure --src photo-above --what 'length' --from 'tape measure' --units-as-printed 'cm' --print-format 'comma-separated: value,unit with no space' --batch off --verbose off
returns 3,cm
